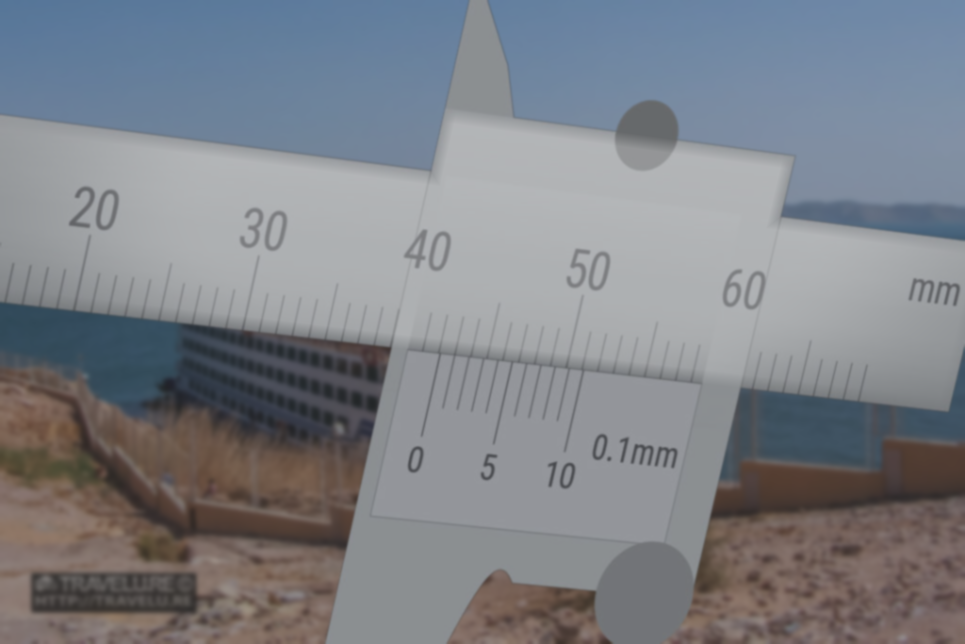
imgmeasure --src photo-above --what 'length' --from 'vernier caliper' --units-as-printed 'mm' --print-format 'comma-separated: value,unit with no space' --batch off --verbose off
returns 42.1,mm
